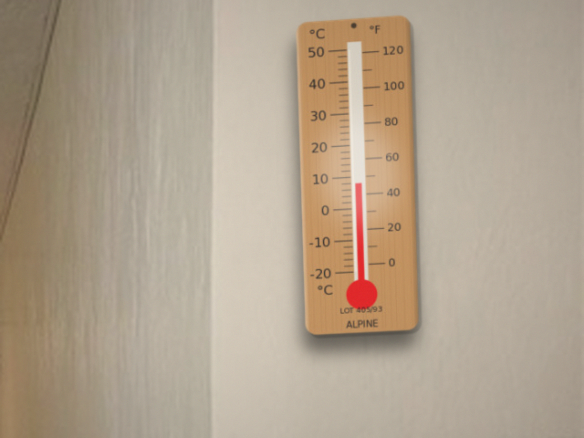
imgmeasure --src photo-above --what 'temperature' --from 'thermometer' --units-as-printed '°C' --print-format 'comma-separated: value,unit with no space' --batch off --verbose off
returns 8,°C
